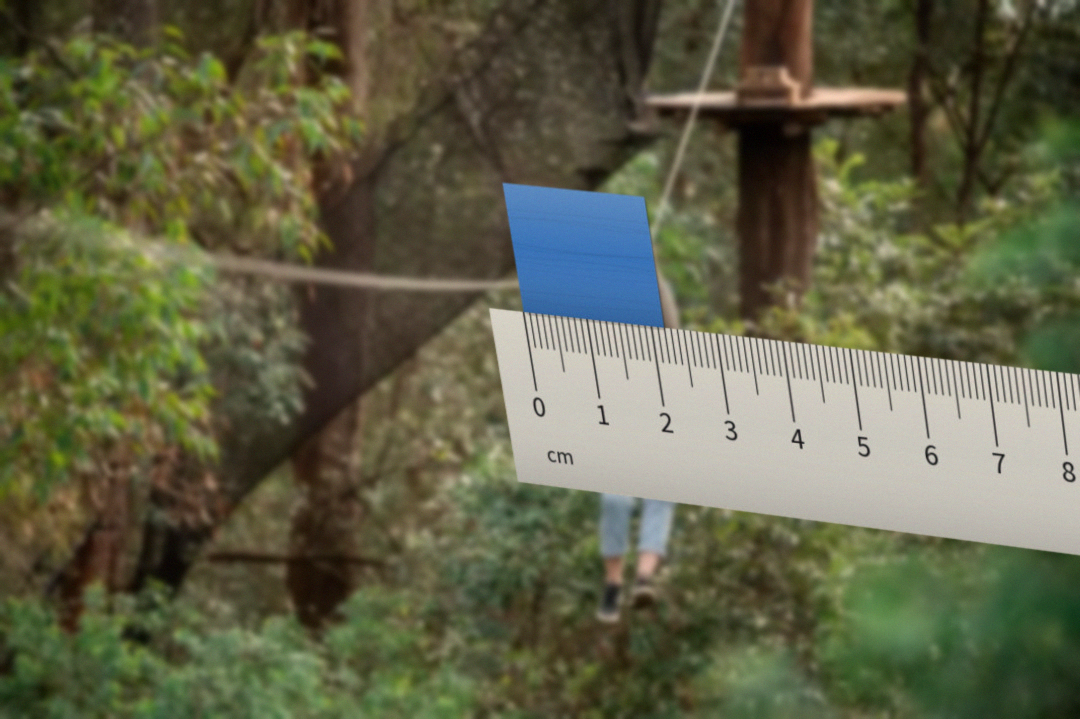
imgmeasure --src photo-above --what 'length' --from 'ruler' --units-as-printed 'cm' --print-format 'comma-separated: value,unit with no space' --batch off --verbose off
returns 2.2,cm
